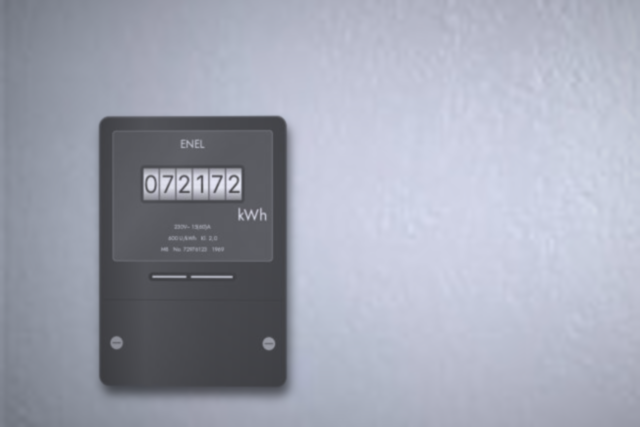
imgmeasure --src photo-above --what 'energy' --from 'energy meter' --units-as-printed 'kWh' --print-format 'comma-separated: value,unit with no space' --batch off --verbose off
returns 72172,kWh
